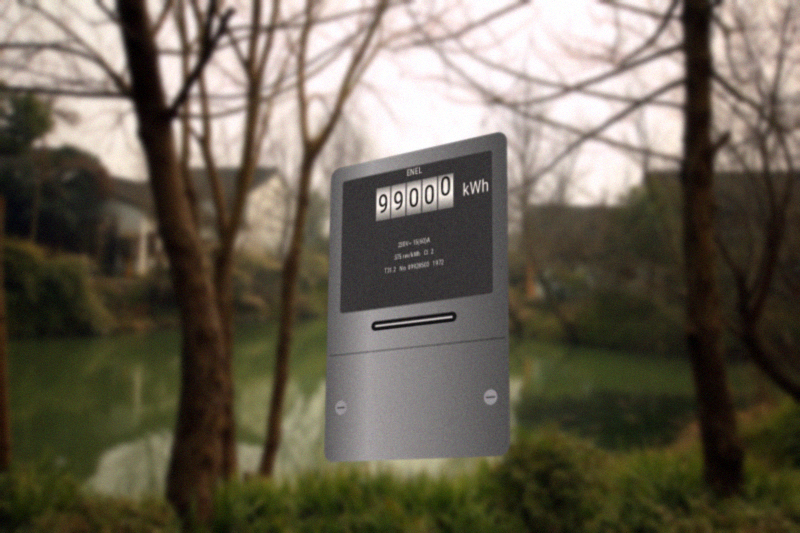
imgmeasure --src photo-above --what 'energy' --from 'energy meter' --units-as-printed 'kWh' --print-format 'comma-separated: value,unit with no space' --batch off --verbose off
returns 99000,kWh
